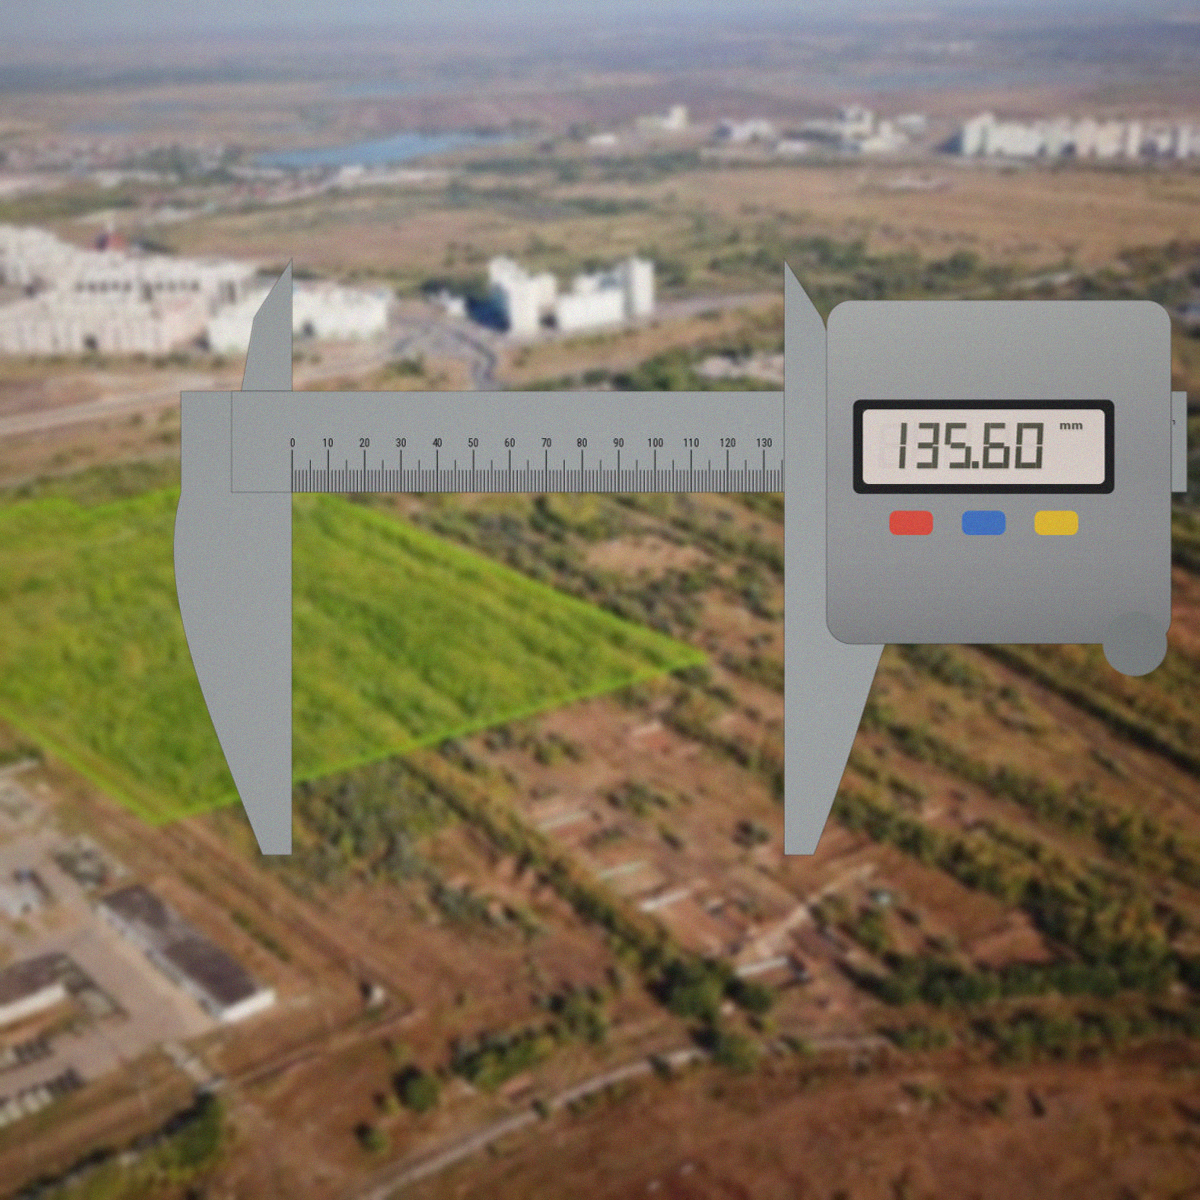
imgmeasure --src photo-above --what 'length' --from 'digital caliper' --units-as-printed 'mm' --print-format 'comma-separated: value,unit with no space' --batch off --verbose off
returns 135.60,mm
